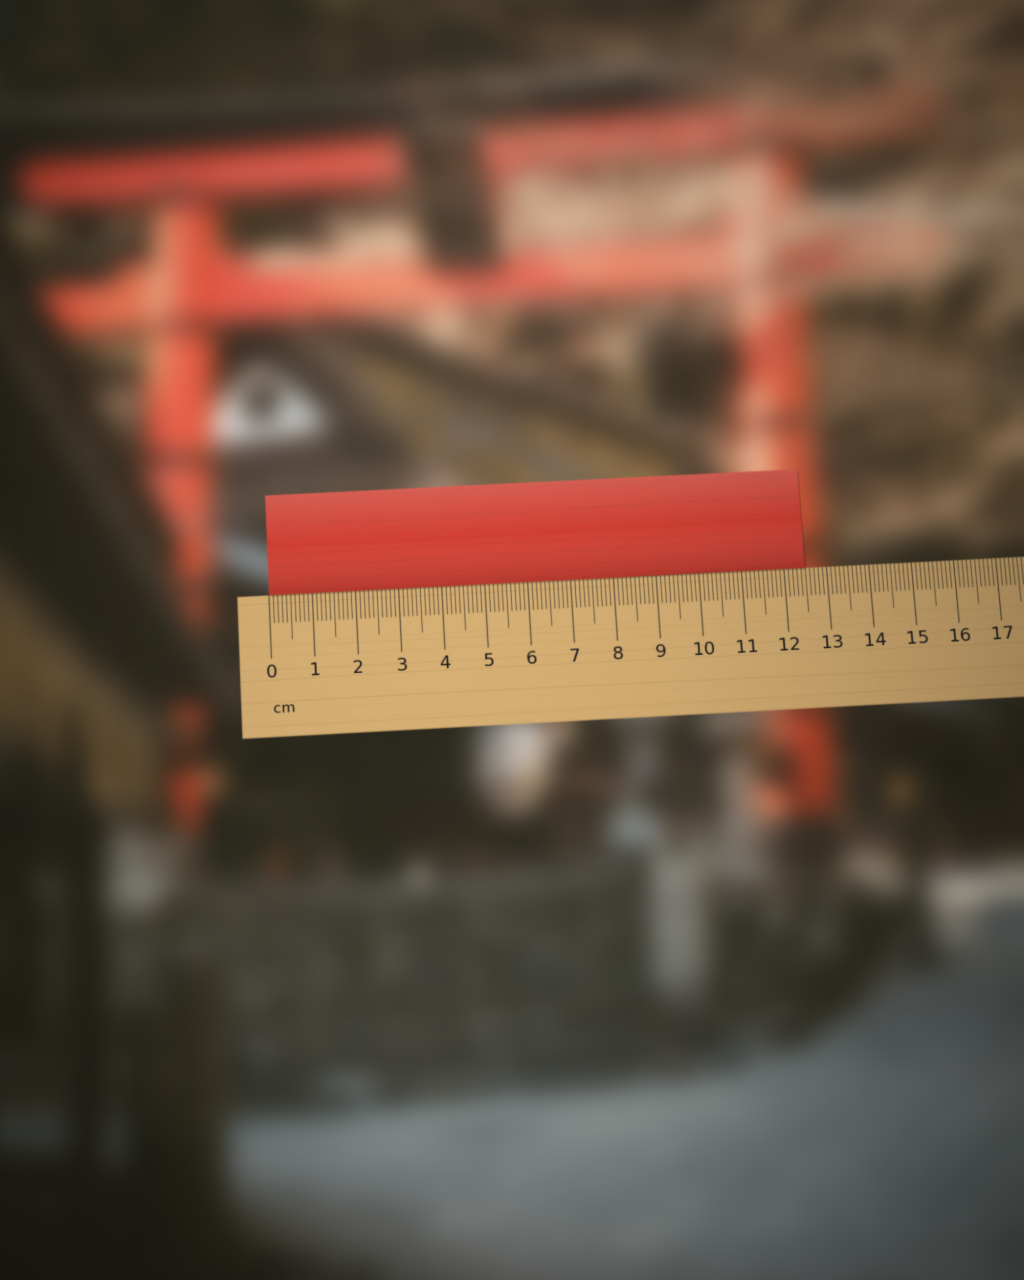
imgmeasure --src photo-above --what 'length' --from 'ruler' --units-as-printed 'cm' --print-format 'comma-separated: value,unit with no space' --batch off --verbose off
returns 12.5,cm
